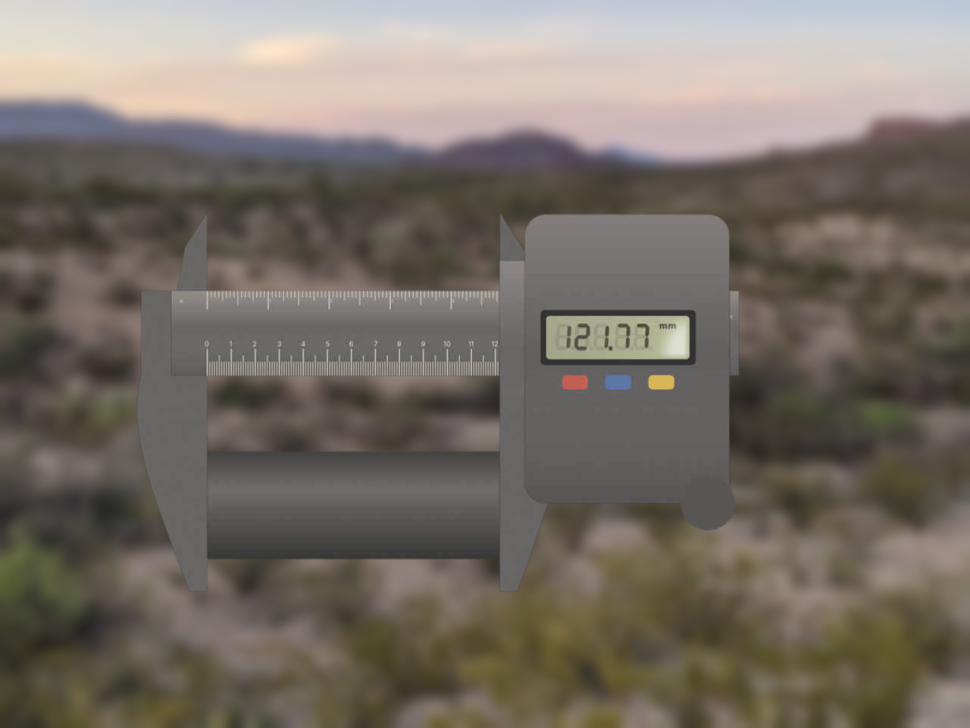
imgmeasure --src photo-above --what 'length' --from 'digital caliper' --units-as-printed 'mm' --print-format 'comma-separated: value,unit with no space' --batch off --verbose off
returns 121.77,mm
